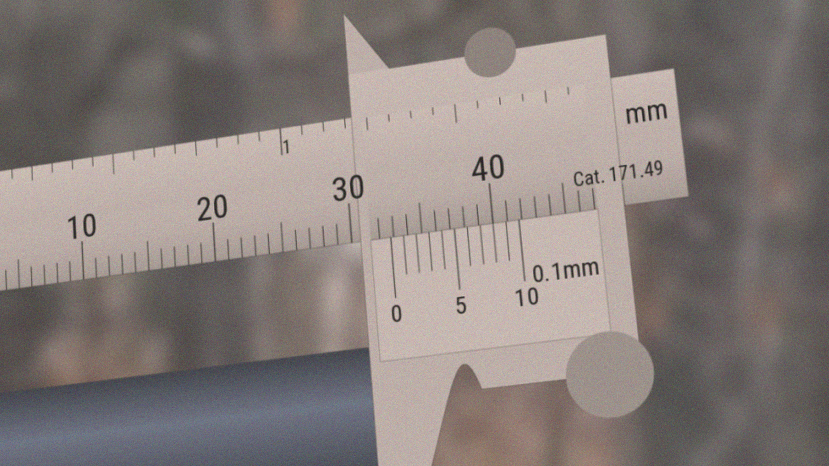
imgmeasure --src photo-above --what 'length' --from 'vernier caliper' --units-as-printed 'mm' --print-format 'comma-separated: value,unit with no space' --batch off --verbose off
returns 32.8,mm
